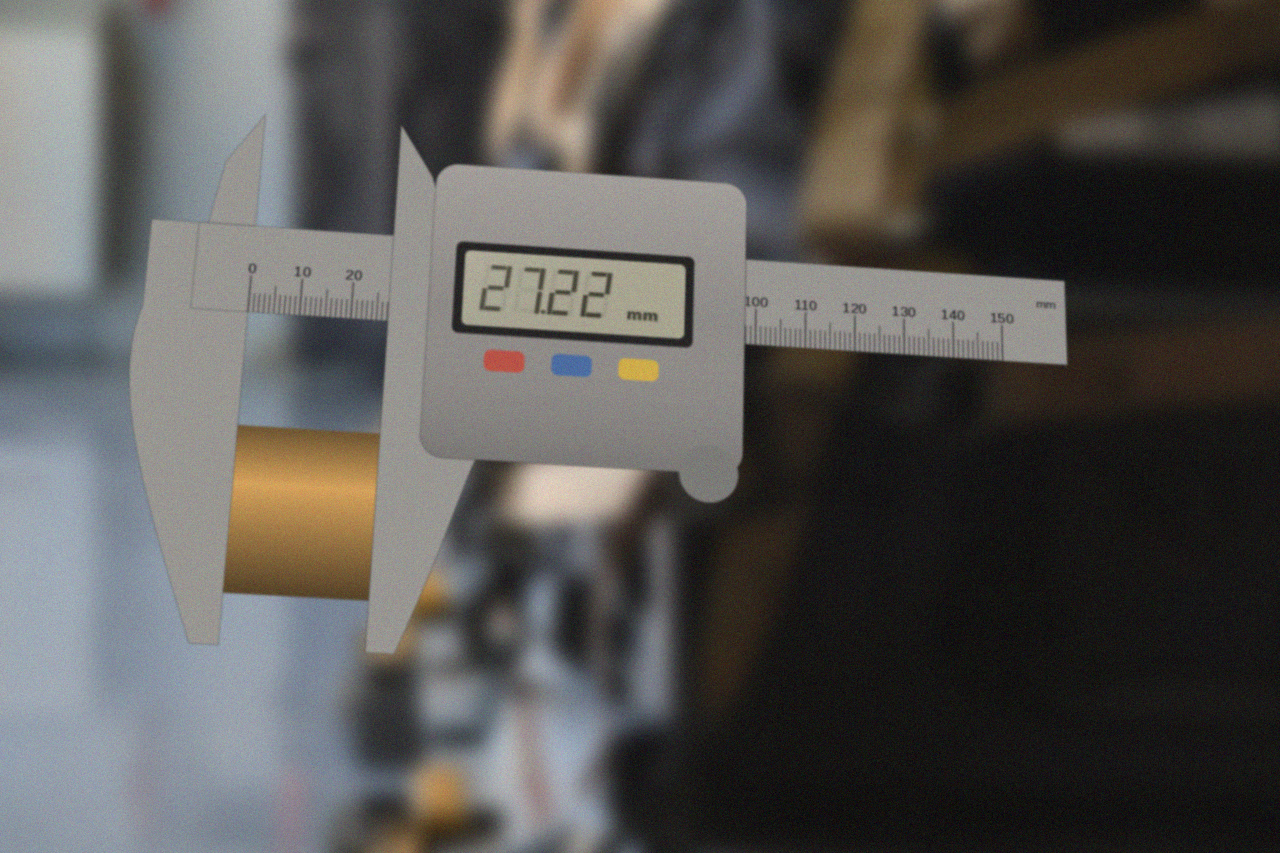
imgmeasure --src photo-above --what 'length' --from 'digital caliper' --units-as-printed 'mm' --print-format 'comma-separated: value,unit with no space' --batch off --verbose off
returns 27.22,mm
